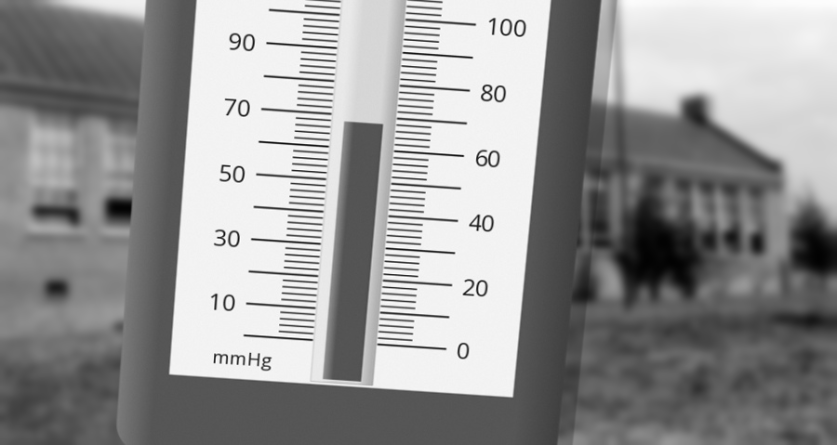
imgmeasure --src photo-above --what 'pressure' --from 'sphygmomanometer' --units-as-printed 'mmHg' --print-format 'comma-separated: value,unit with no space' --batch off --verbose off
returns 68,mmHg
